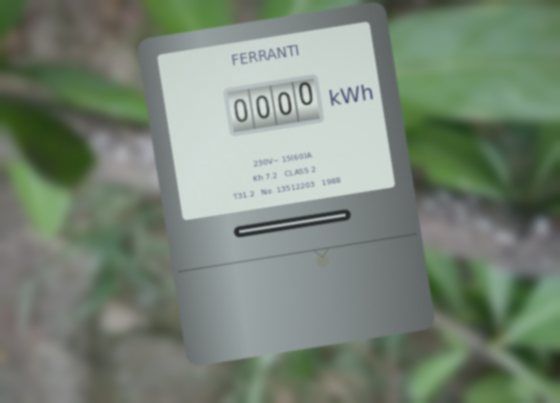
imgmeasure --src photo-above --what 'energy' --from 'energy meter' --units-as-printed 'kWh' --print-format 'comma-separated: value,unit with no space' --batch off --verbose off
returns 0,kWh
